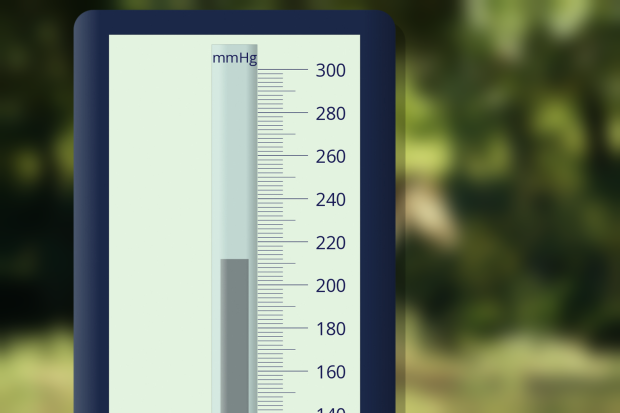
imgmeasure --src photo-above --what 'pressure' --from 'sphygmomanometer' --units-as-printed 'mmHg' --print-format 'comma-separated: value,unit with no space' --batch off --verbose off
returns 212,mmHg
